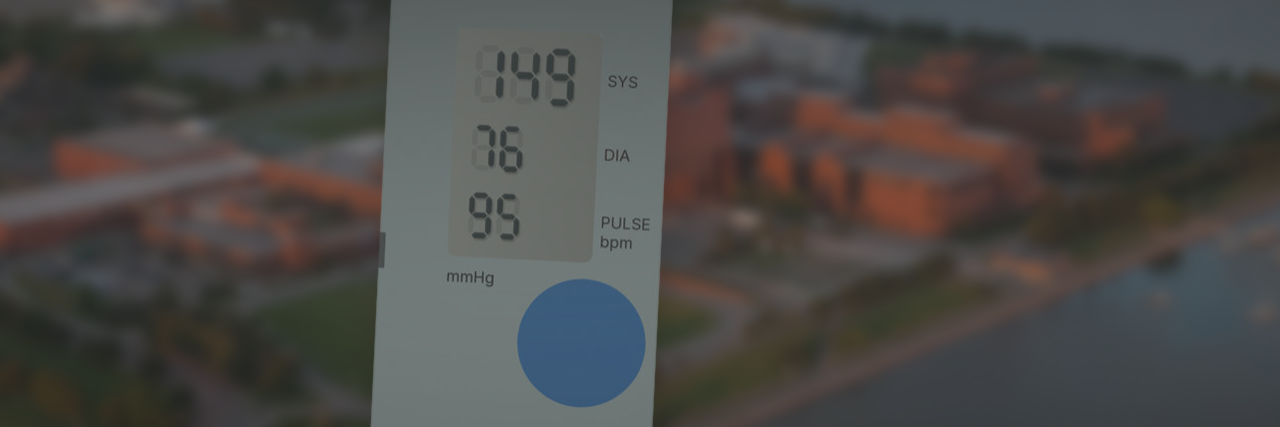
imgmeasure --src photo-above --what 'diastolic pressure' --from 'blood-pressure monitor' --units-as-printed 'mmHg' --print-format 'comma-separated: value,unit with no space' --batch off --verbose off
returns 76,mmHg
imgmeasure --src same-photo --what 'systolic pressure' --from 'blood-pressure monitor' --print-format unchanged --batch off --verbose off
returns 149,mmHg
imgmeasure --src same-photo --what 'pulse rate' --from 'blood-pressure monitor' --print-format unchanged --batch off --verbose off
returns 95,bpm
